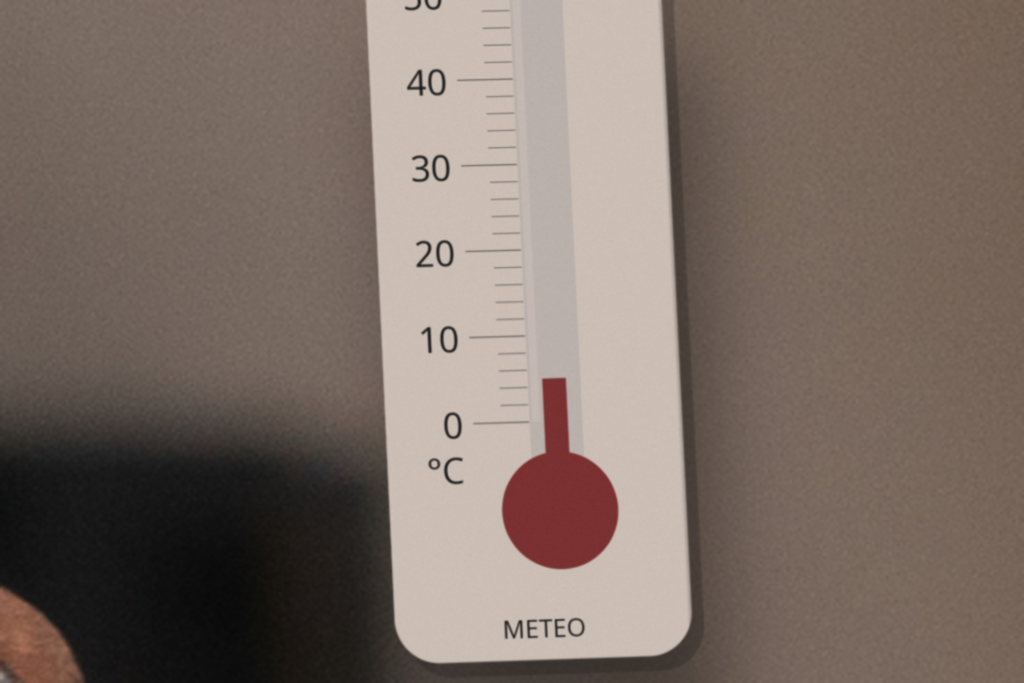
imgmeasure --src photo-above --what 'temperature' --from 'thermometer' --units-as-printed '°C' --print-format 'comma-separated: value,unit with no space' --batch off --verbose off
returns 5,°C
